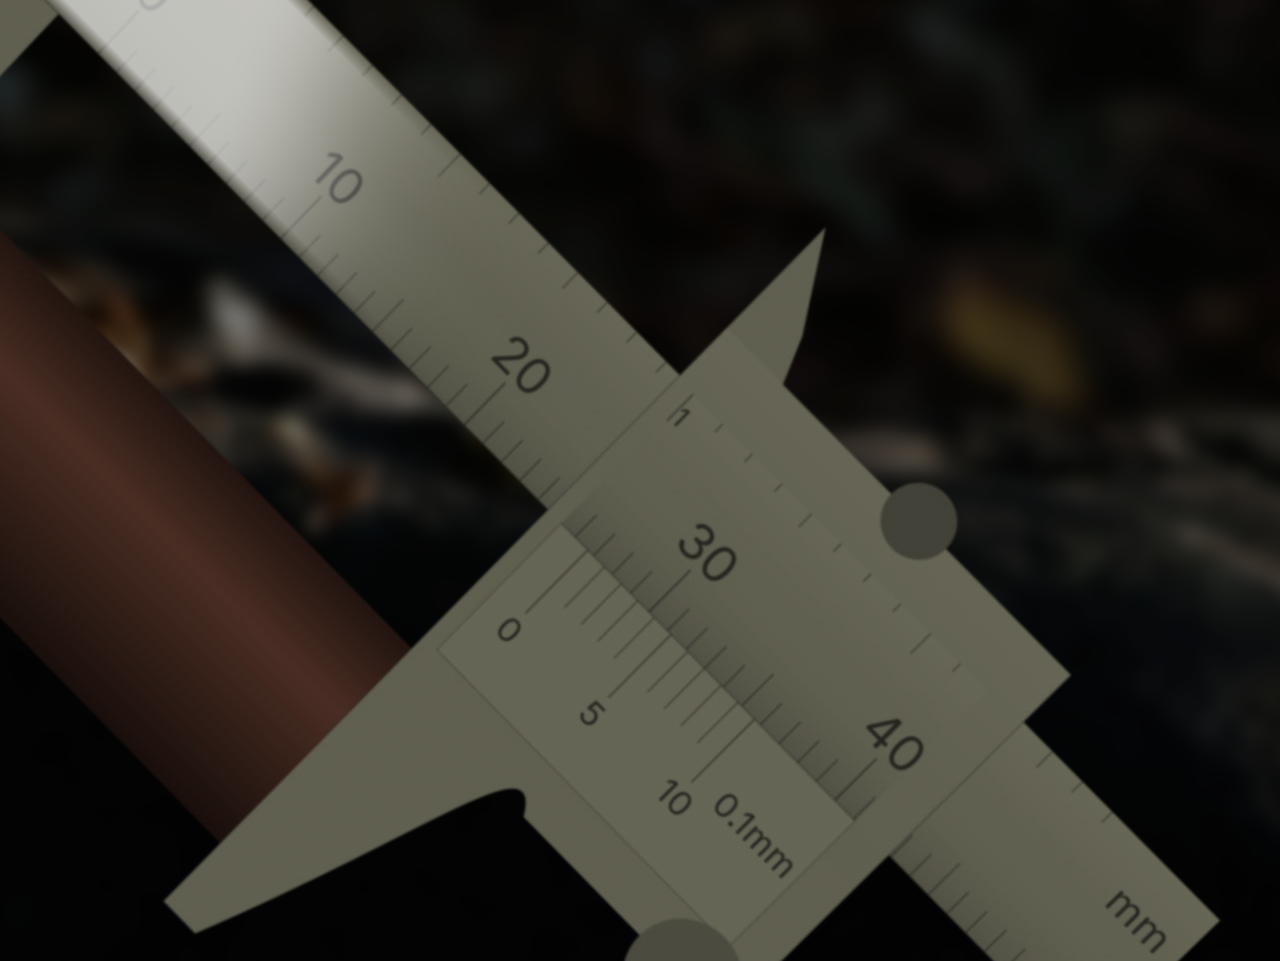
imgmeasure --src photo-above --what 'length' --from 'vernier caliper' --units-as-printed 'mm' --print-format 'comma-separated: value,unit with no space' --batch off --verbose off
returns 26.7,mm
